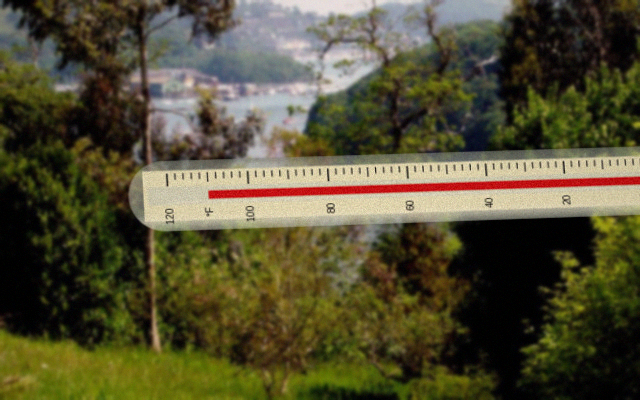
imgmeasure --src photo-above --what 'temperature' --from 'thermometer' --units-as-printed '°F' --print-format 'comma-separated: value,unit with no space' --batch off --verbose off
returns 110,°F
